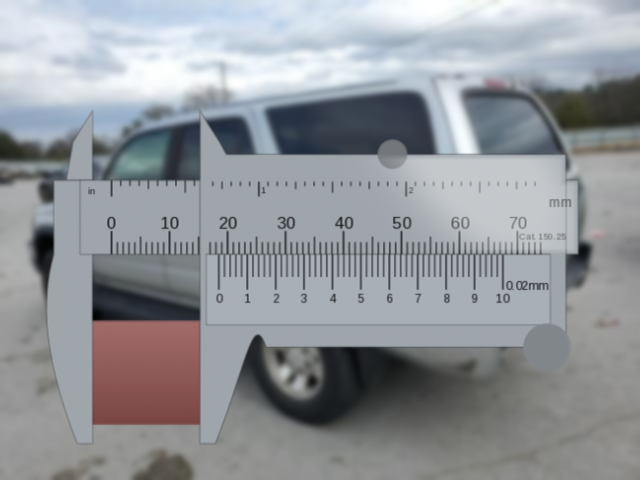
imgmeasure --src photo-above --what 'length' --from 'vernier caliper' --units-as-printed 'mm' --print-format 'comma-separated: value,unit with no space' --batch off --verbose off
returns 18.5,mm
